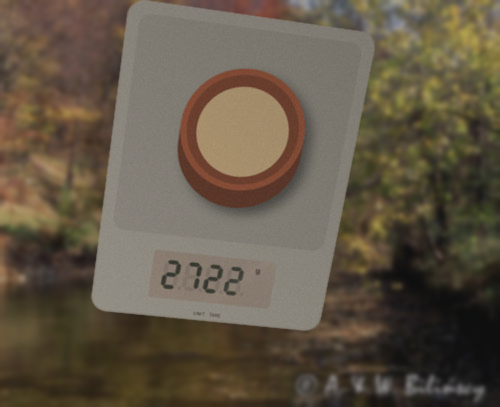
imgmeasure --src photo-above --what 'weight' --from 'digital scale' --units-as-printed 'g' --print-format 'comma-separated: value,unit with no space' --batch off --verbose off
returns 2722,g
